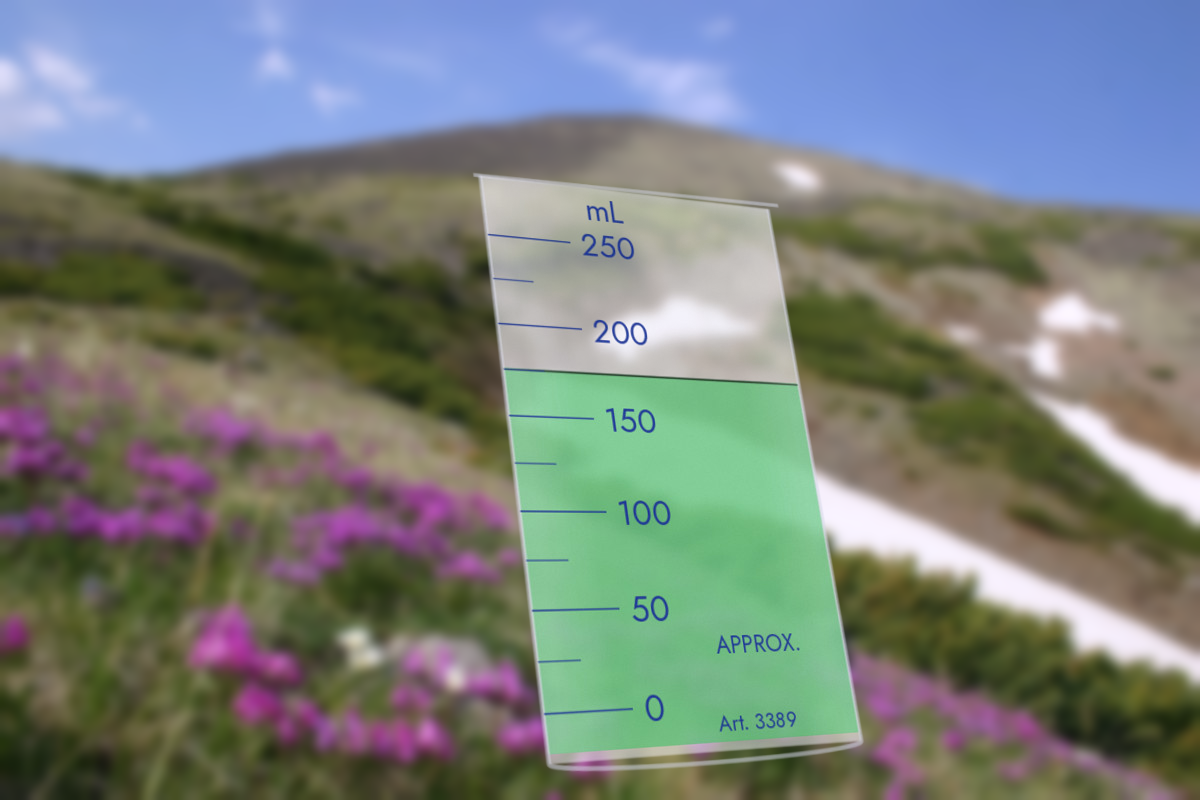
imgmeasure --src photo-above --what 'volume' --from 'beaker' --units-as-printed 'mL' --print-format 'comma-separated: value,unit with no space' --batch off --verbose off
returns 175,mL
